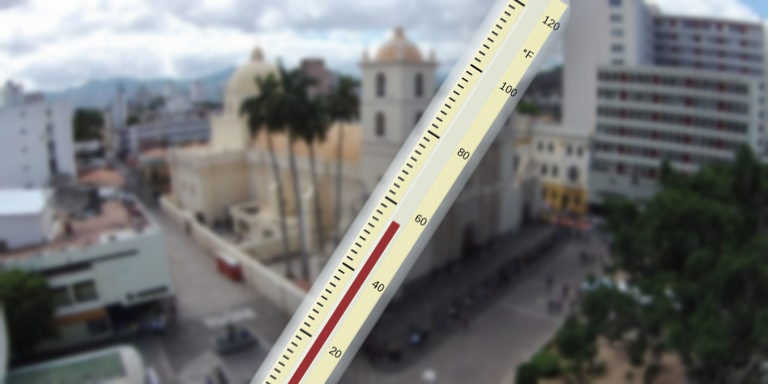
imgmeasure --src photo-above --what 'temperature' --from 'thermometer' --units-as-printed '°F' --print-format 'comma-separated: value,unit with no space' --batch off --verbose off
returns 56,°F
